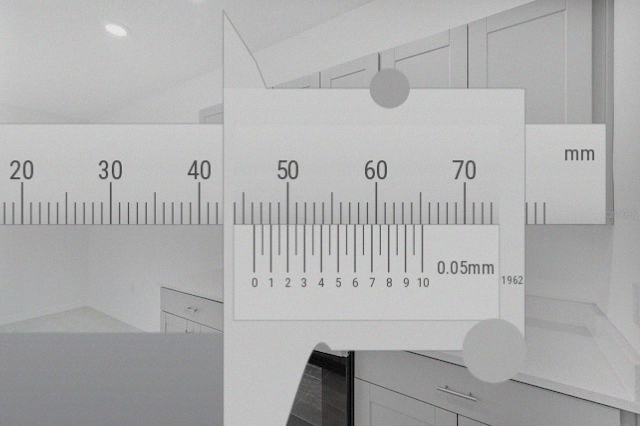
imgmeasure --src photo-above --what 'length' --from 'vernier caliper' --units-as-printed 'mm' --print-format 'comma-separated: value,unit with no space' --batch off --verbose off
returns 46.2,mm
